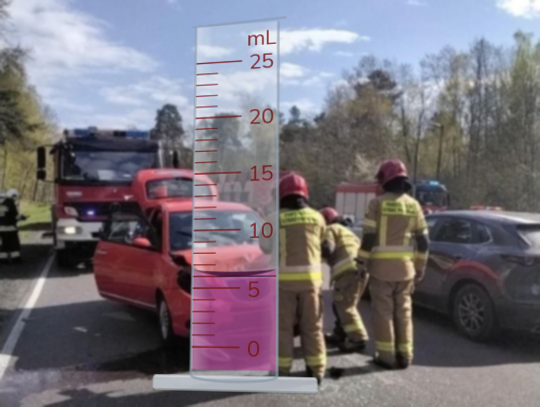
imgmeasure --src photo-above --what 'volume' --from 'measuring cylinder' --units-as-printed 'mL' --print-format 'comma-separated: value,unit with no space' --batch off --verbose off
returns 6,mL
